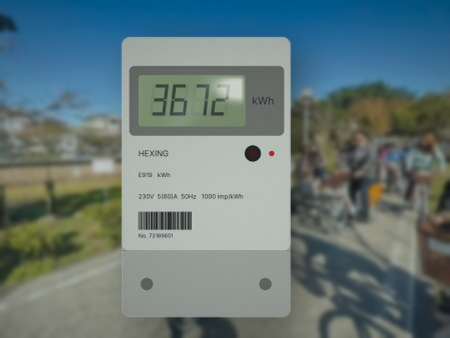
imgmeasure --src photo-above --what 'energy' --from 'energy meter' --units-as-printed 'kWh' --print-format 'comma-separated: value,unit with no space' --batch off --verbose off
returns 3672,kWh
